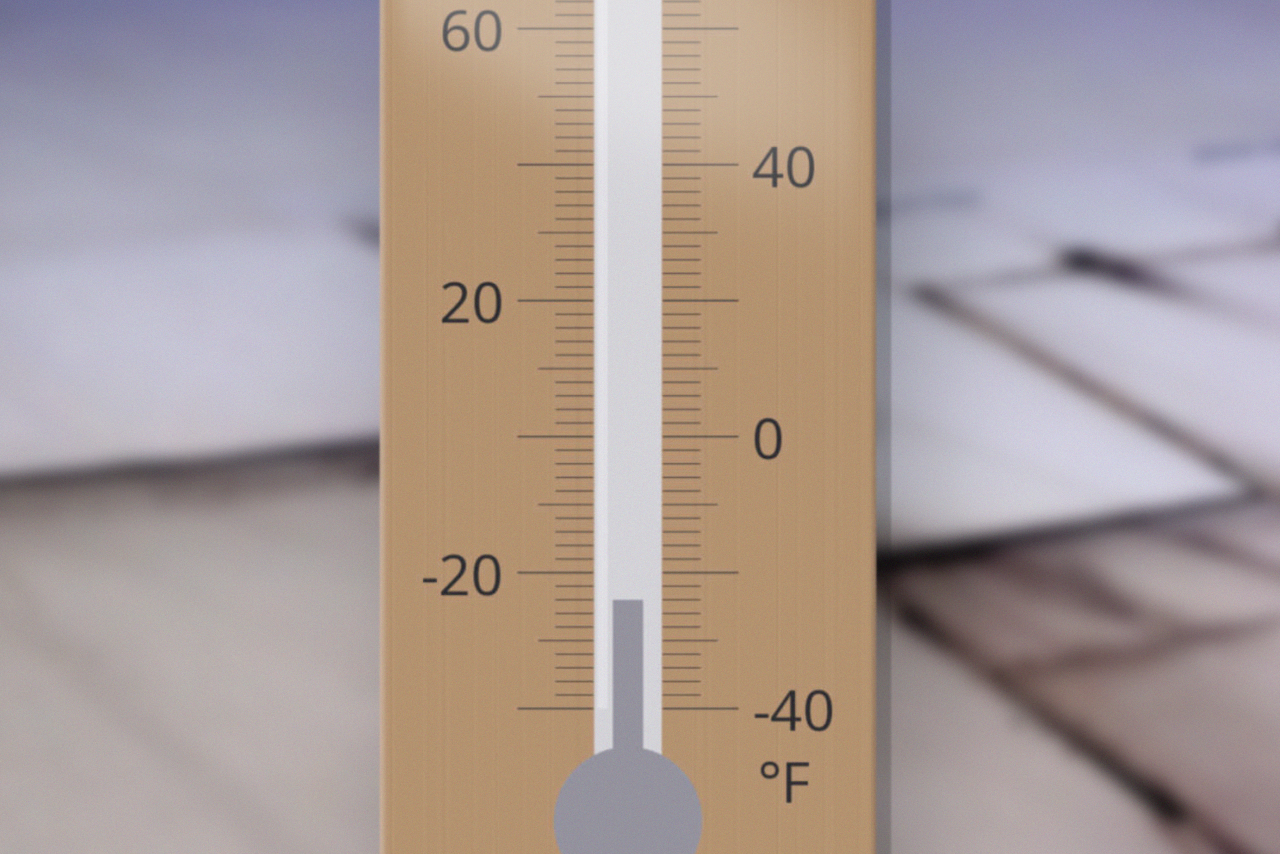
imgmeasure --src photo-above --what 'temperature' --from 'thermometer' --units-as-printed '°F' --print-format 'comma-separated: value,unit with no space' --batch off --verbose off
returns -24,°F
